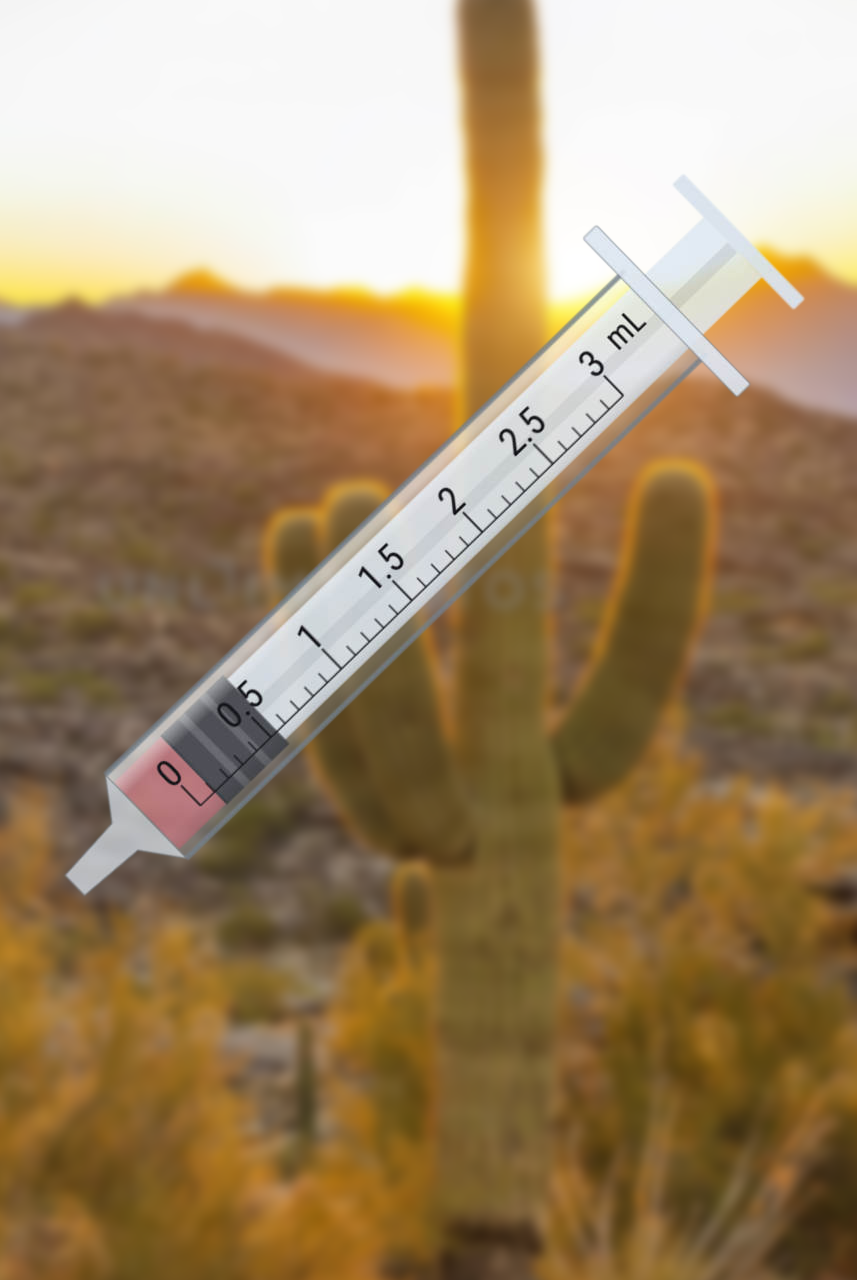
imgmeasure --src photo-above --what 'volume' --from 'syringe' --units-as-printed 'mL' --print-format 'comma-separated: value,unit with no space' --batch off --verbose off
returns 0.1,mL
